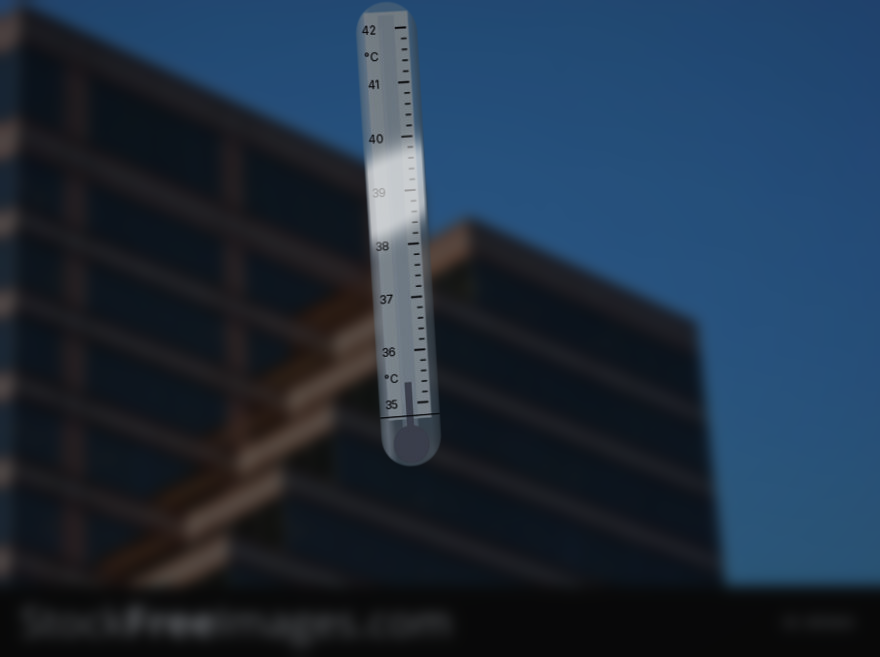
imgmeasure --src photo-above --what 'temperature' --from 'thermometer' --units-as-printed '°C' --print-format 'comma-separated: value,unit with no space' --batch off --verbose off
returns 35.4,°C
